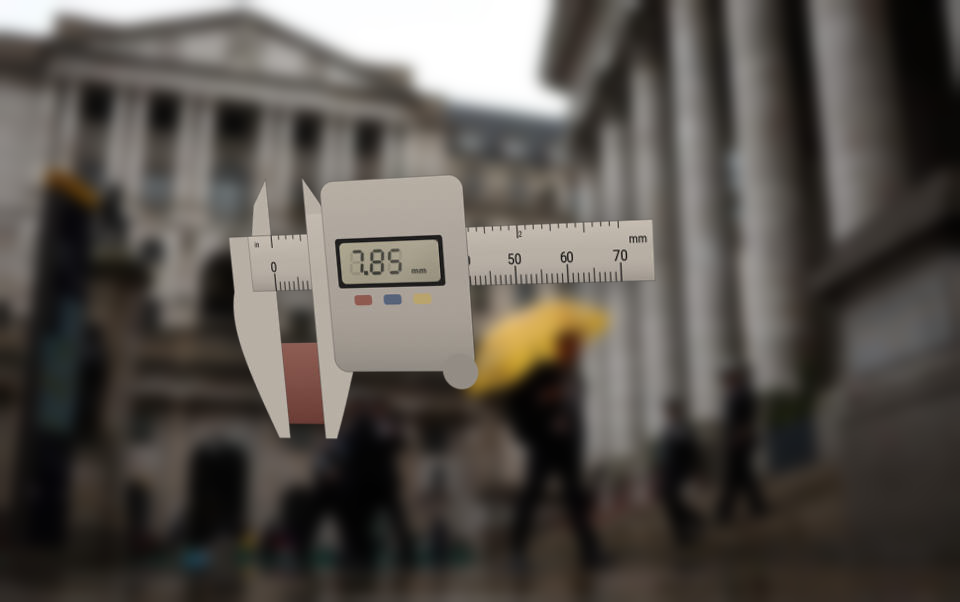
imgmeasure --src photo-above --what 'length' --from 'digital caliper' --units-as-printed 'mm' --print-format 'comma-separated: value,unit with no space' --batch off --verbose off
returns 7.85,mm
